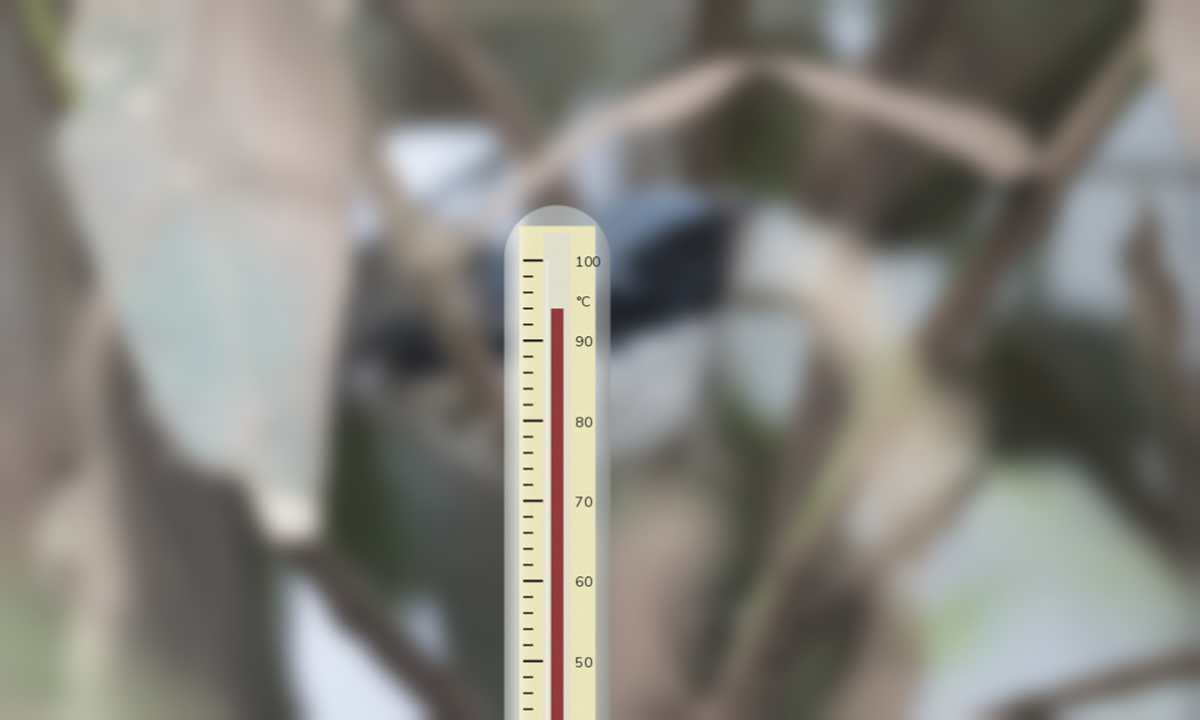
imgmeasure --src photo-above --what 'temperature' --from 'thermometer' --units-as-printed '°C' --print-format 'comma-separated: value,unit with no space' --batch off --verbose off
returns 94,°C
